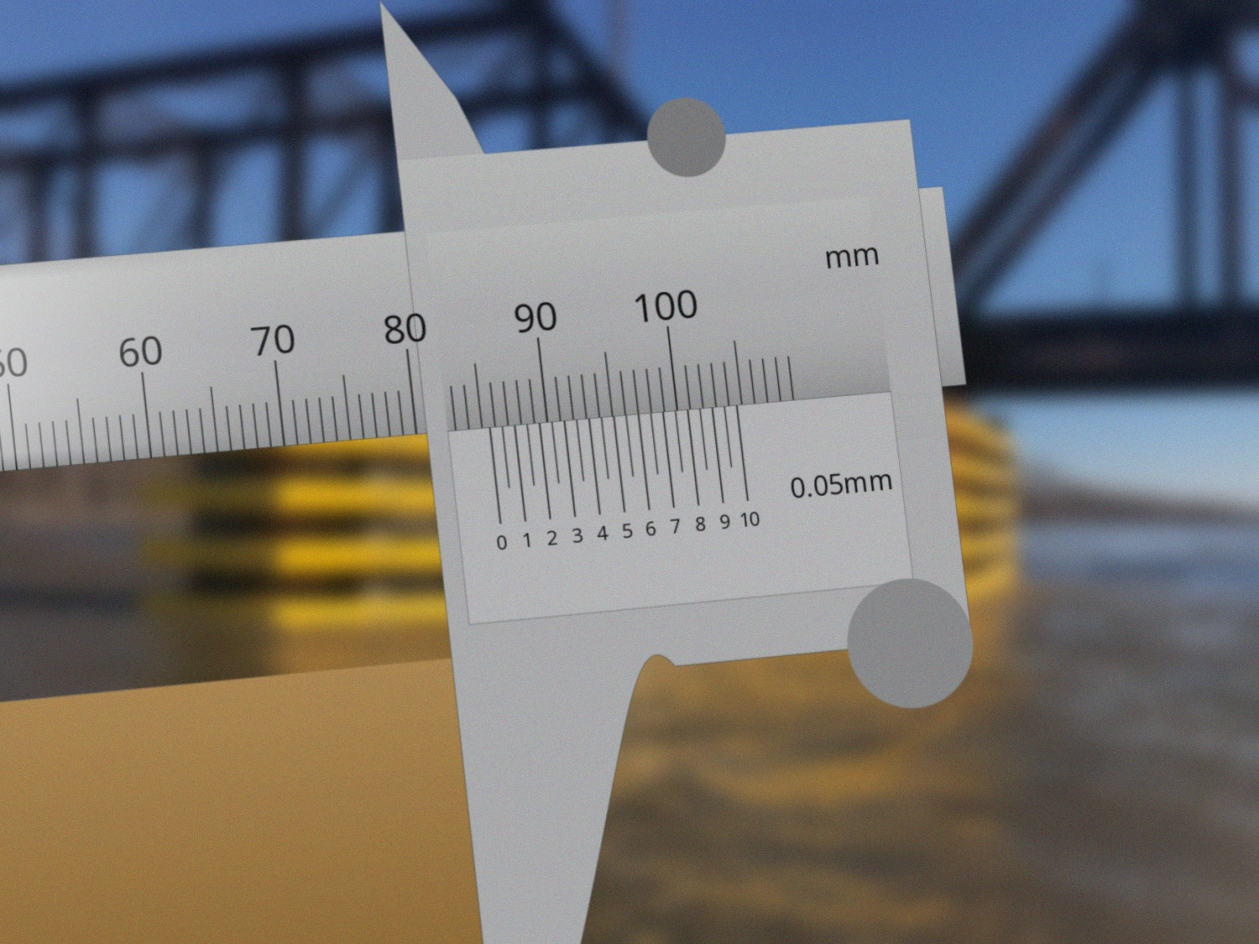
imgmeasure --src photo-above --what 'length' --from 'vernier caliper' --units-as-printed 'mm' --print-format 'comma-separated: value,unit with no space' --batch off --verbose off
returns 85.6,mm
